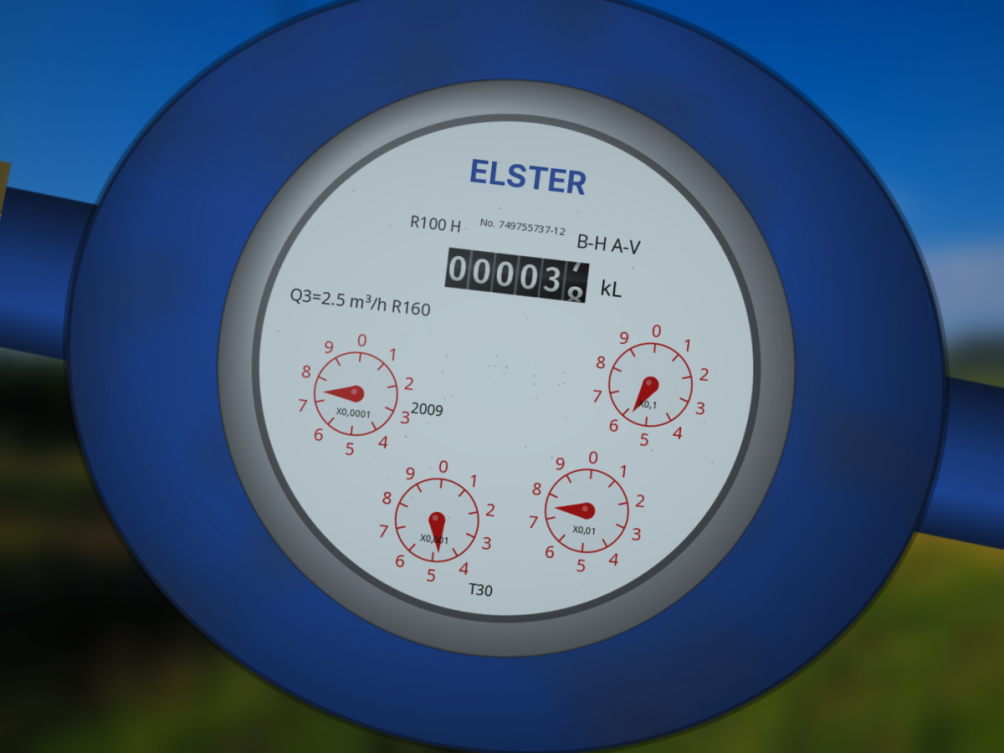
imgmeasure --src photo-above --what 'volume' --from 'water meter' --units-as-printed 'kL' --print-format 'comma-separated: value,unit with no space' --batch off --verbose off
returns 37.5747,kL
